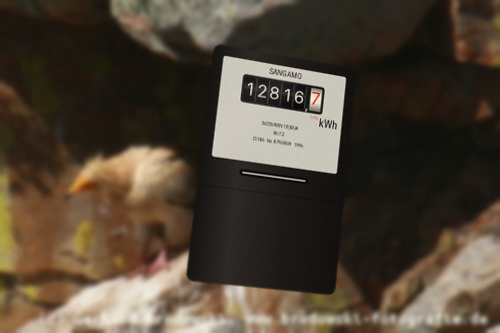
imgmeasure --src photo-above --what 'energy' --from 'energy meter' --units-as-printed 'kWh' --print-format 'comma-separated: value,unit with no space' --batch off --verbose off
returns 12816.7,kWh
